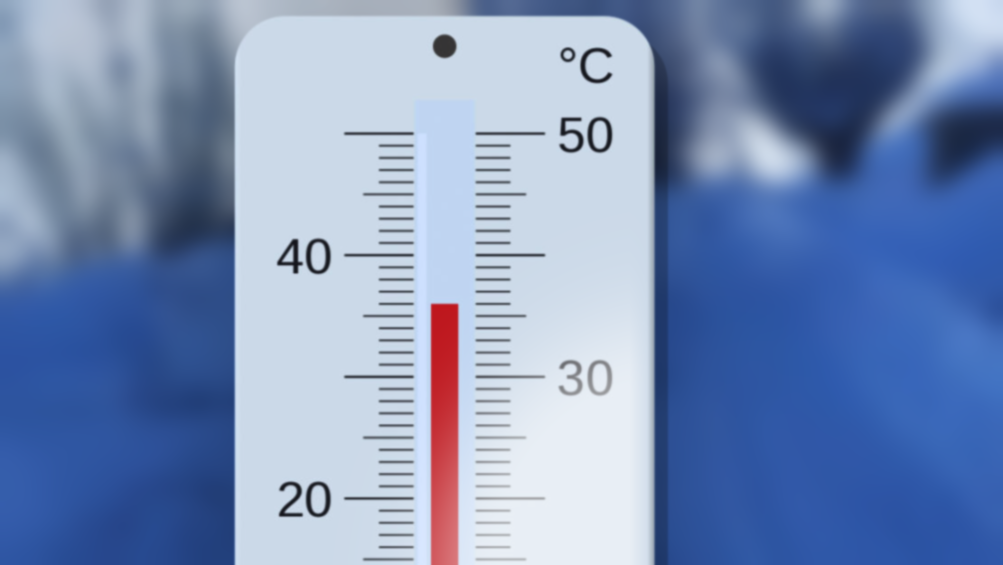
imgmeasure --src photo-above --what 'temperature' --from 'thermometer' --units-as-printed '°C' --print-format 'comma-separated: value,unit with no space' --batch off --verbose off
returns 36,°C
